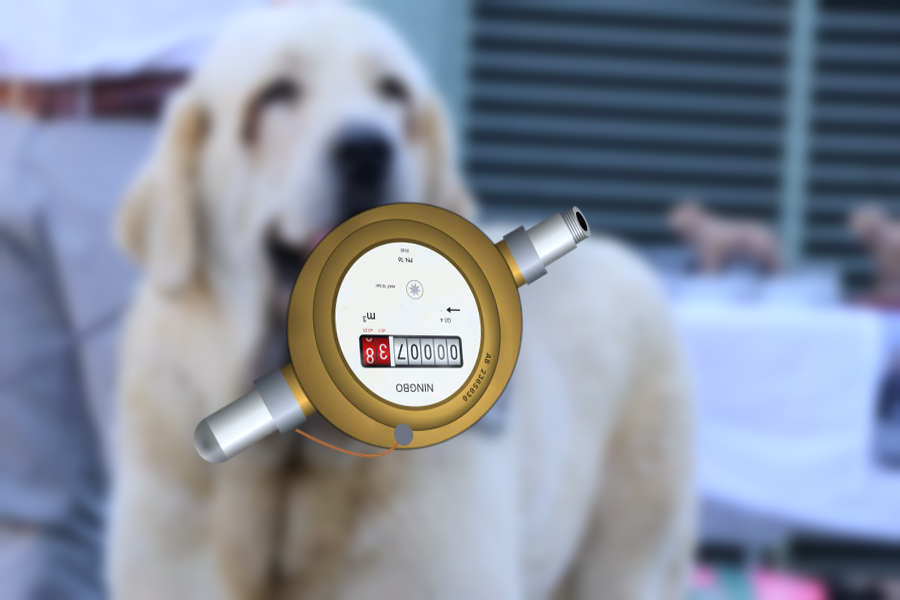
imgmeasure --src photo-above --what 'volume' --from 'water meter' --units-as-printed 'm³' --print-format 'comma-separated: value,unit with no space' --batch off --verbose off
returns 7.38,m³
